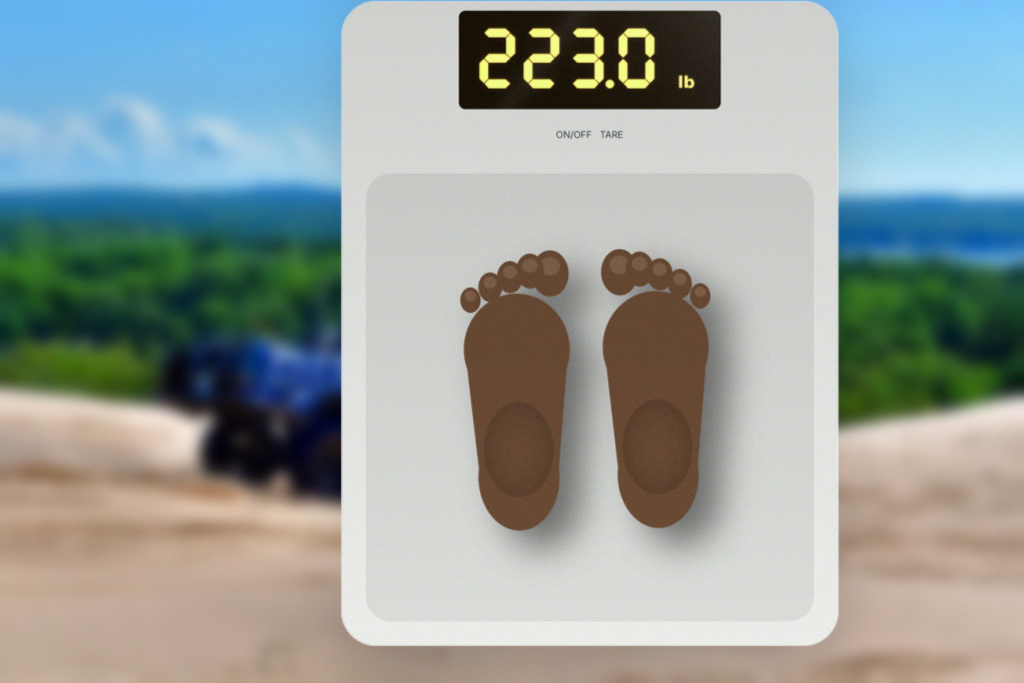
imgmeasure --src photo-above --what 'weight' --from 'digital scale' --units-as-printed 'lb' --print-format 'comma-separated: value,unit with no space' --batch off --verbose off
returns 223.0,lb
